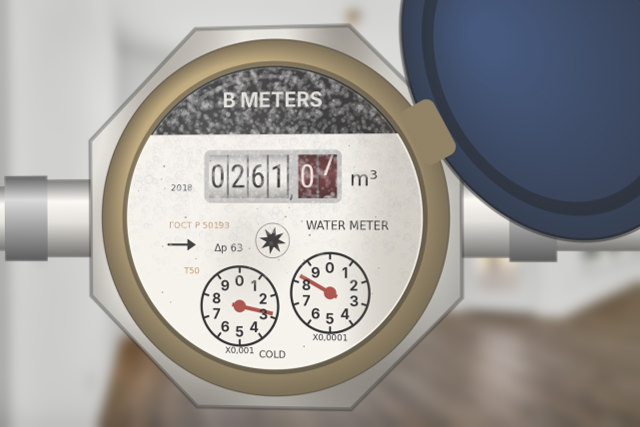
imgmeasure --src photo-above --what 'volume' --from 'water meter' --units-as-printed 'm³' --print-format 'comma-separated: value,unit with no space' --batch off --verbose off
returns 261.0728,m³
